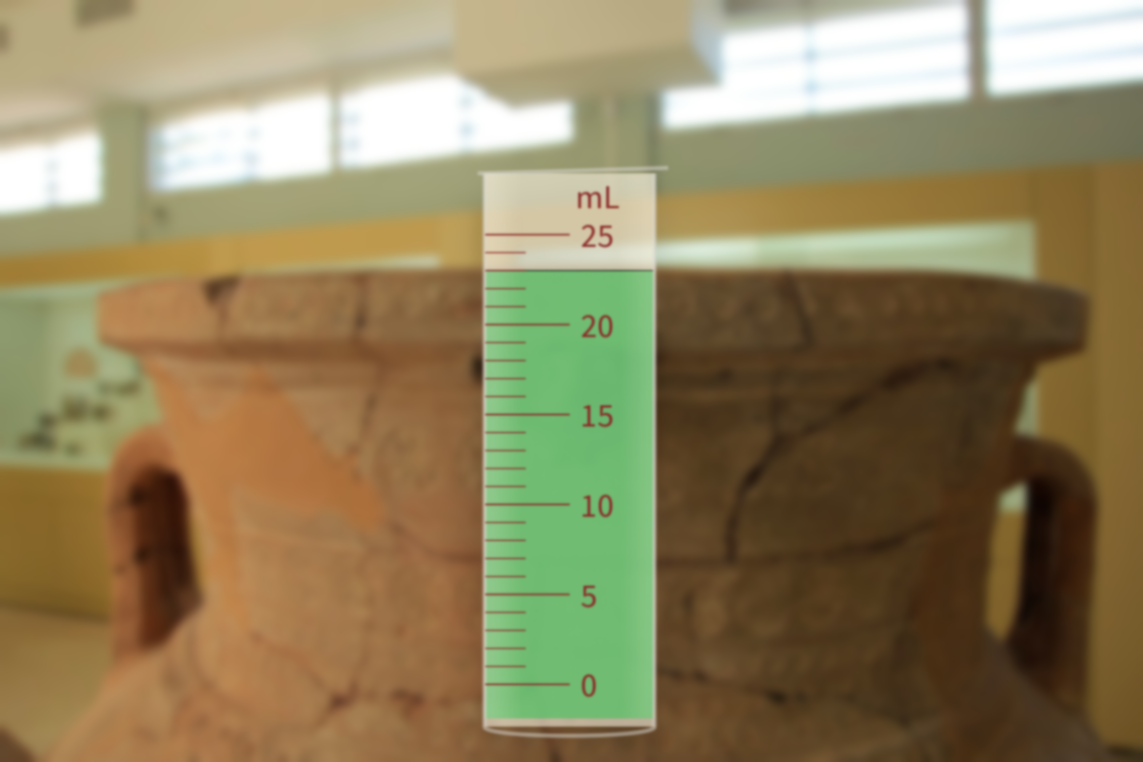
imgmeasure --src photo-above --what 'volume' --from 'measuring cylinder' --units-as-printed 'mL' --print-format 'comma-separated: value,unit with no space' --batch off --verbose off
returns 23,mL
